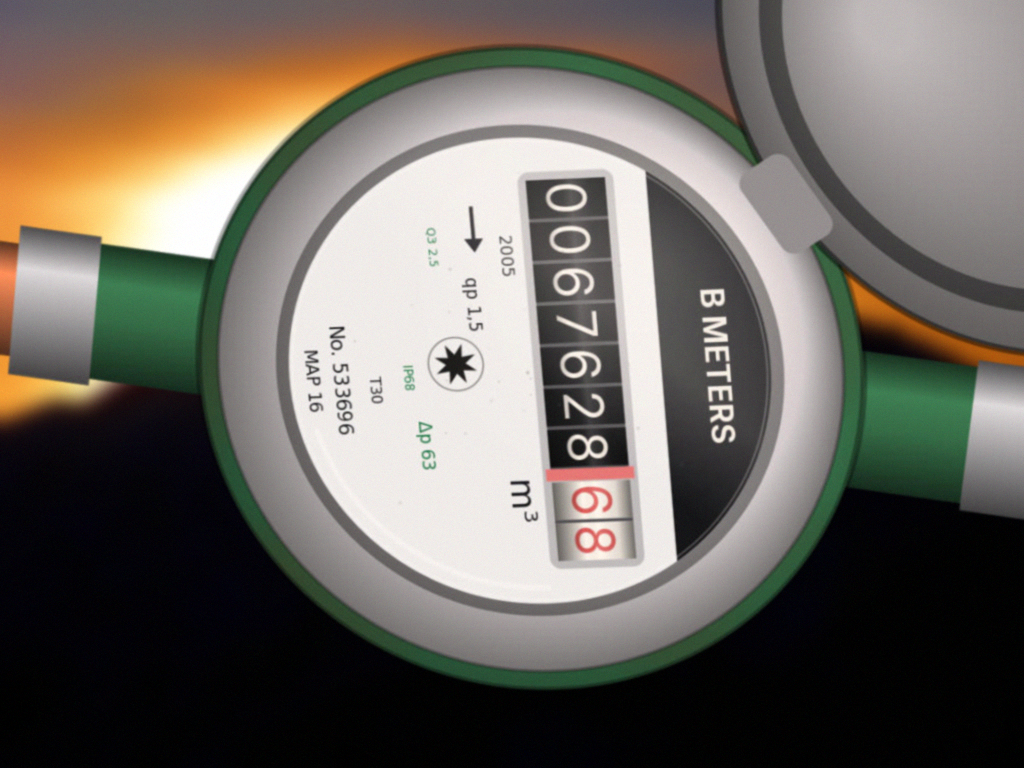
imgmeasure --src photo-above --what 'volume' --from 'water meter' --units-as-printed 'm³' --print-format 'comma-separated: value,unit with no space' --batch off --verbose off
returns 67628.68,m³
